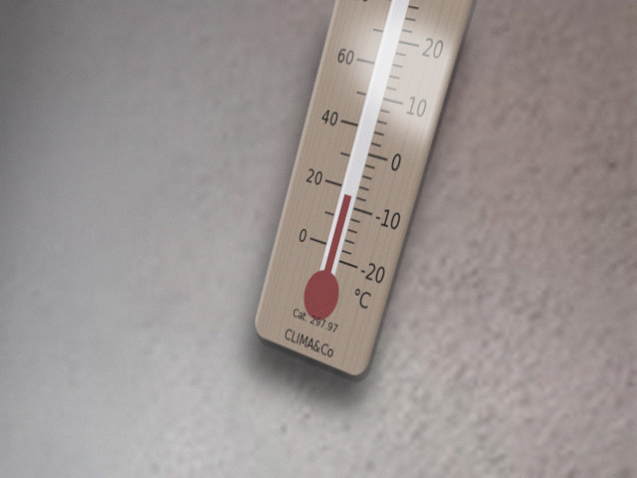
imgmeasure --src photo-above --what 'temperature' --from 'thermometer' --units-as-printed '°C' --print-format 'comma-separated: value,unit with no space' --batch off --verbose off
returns -8,°C
